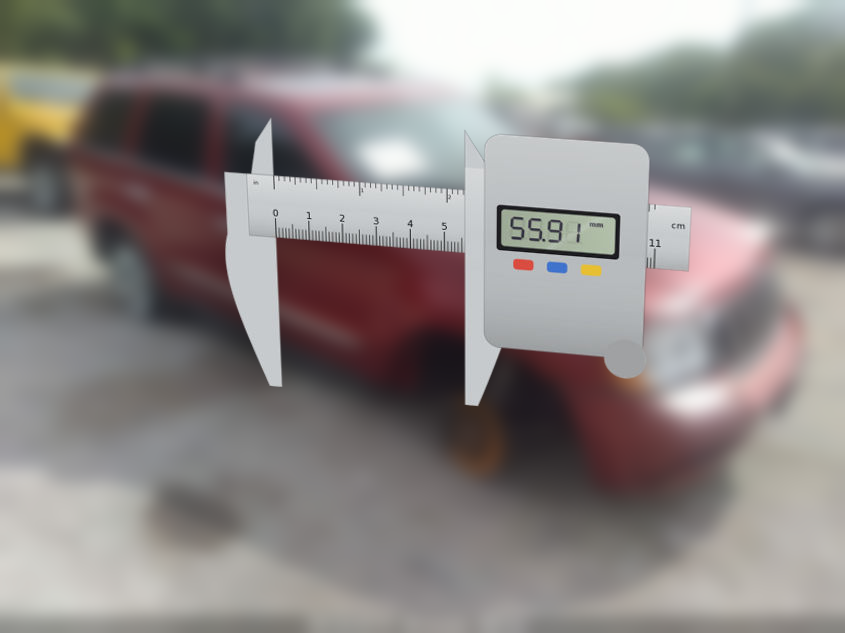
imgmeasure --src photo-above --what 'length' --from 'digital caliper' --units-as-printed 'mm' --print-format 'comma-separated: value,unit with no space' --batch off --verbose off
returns 55.91,mm
